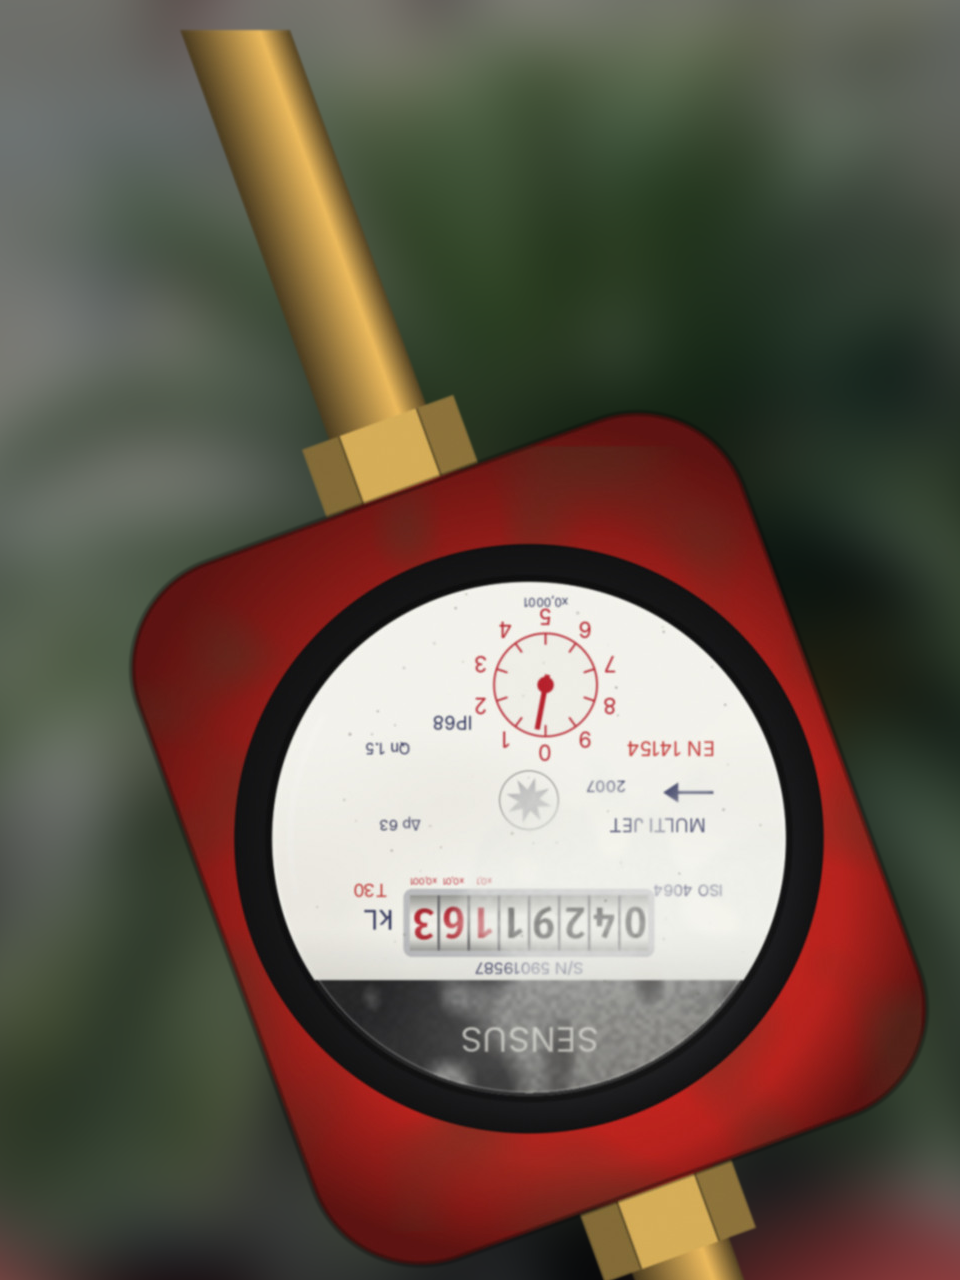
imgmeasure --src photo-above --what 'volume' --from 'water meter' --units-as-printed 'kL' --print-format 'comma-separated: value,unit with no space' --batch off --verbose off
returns 4291.1630,kL
